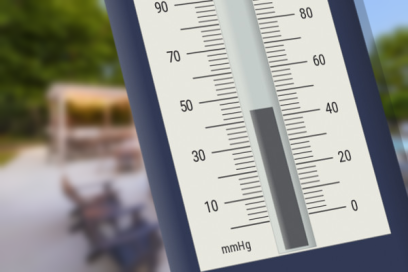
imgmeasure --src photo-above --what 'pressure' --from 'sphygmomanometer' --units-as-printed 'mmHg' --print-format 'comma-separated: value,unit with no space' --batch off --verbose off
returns 44,mmHg
